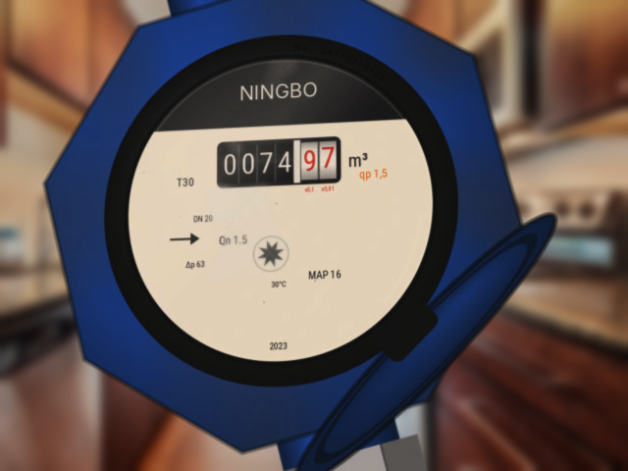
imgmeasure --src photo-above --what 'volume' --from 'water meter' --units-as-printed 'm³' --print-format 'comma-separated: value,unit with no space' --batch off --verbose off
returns 74.97,m³
